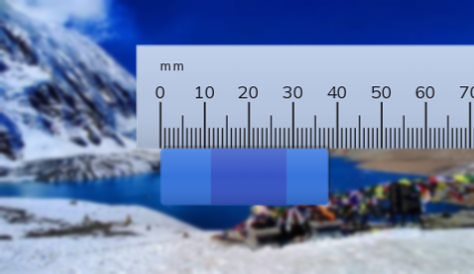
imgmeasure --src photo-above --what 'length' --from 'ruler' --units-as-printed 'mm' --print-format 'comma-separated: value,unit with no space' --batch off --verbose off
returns 38,mm
